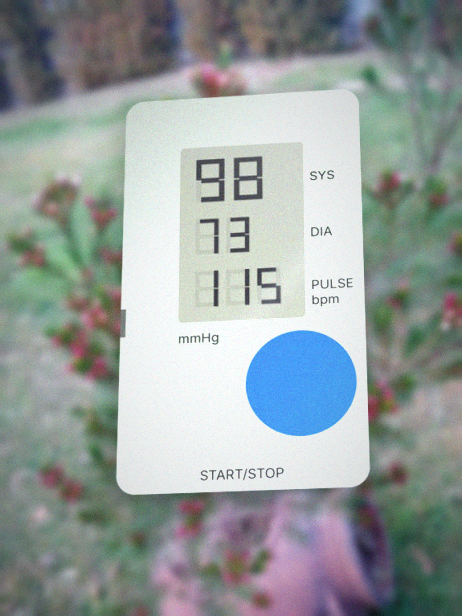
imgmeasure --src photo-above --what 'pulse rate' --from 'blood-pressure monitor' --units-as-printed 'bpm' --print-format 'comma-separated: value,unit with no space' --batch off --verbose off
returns 115,bpm
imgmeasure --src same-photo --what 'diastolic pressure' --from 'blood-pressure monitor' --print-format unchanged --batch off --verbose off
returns 73,mmHg
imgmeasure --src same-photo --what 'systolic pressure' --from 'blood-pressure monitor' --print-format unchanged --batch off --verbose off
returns 98,mmHg
